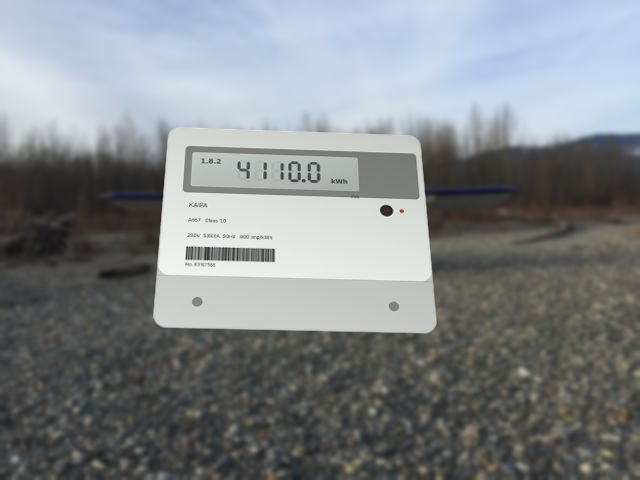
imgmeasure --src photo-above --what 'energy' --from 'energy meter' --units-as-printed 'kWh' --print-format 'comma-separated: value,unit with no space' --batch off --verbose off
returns 4110.0,kWh
